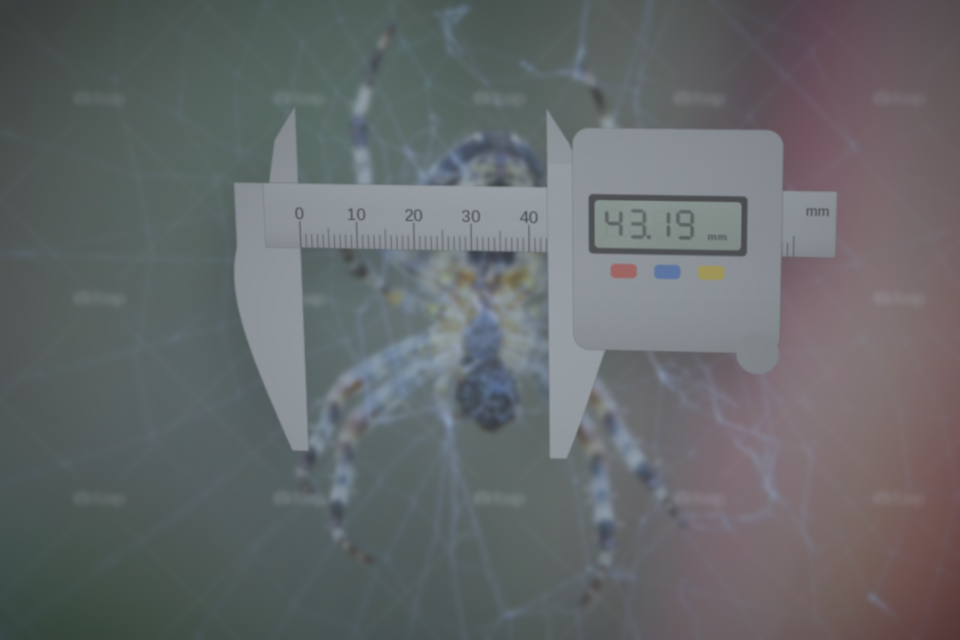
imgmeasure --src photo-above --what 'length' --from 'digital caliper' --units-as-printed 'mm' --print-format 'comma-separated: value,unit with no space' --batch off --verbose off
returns 43.19,mm
